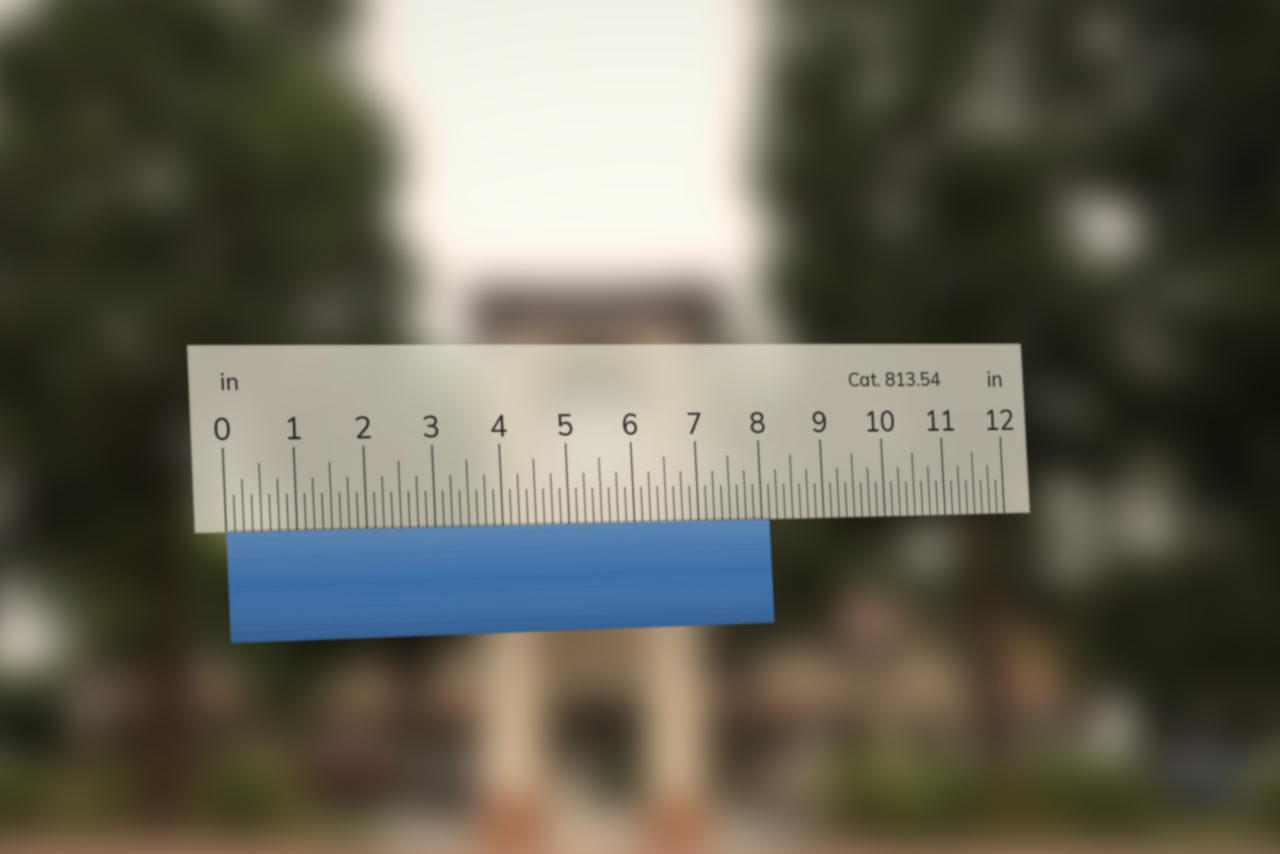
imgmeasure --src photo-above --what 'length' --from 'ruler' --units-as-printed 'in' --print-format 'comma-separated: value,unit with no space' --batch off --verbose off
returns 8.125,in
